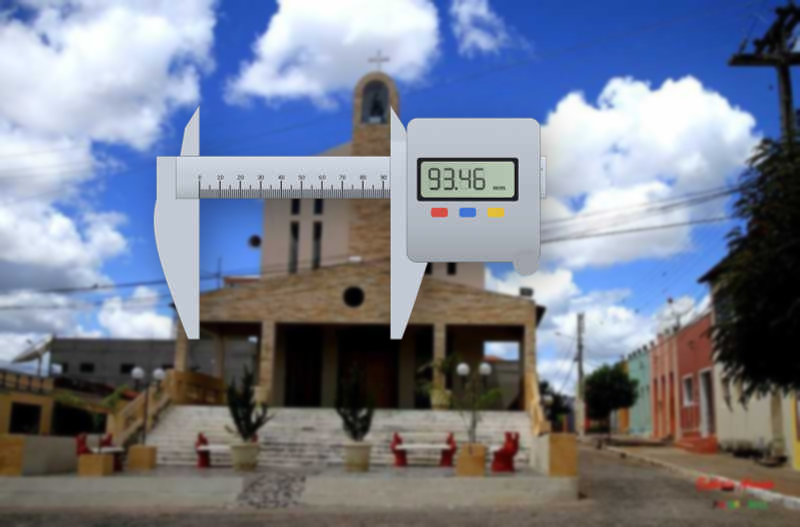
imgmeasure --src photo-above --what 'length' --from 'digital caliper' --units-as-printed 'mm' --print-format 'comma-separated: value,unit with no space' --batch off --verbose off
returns 93.46,mm
